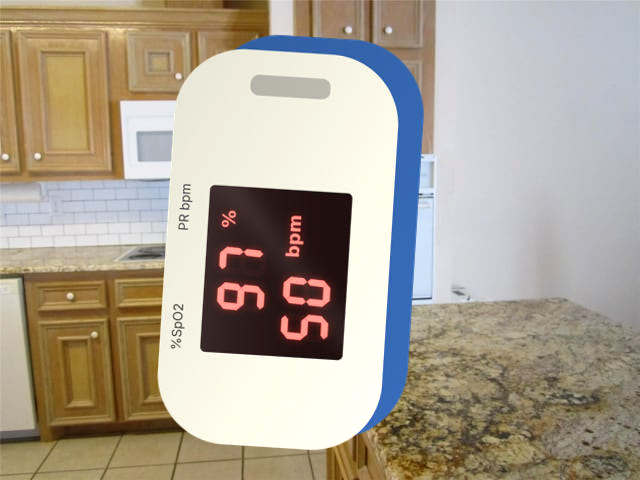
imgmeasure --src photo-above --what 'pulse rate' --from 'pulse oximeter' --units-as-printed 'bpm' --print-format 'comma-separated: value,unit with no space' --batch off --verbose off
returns 50,bpm
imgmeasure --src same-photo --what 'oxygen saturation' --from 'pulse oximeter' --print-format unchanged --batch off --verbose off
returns 97,%
